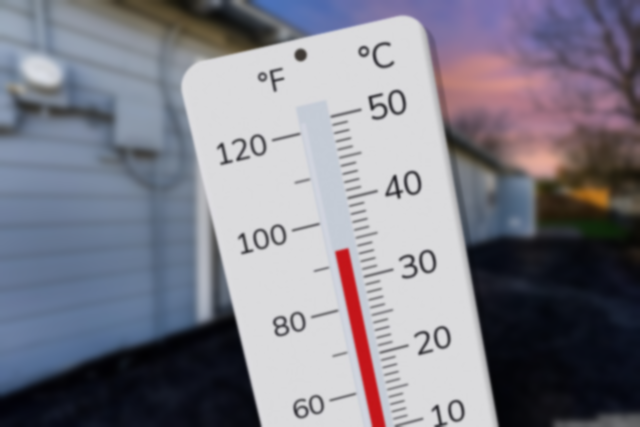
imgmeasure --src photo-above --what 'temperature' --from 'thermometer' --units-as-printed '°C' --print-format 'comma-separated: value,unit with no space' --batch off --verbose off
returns 34,°C
